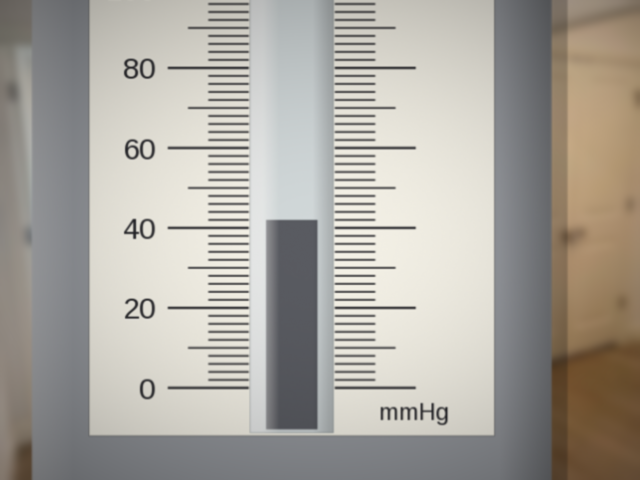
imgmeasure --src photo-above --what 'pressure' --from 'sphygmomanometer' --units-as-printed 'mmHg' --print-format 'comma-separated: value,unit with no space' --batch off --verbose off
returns 42,mmHg
